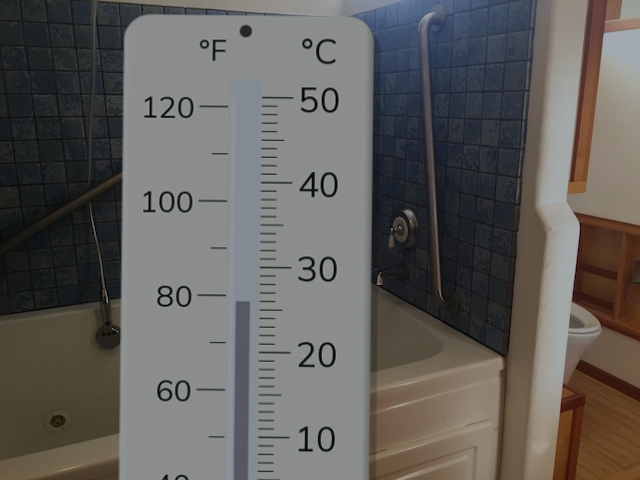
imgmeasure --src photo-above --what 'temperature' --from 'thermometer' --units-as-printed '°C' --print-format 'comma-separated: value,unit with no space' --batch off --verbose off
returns 26,°C
